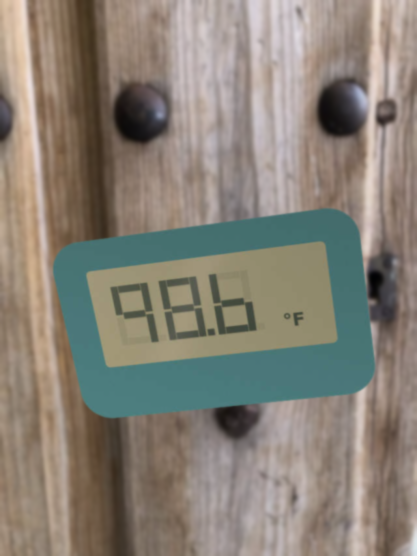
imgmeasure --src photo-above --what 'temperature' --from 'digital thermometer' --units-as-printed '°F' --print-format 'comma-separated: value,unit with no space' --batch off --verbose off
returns 98.6,°F
